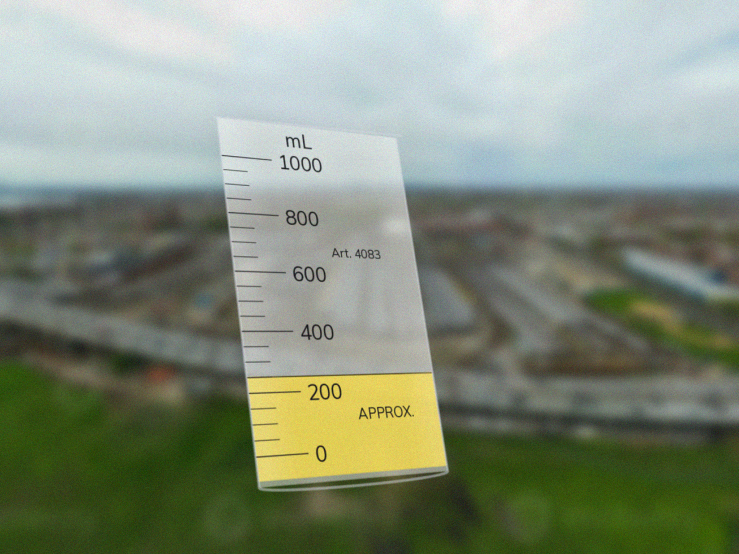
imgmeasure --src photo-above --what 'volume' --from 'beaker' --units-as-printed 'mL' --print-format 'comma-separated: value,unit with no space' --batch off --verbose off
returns 250,mL
